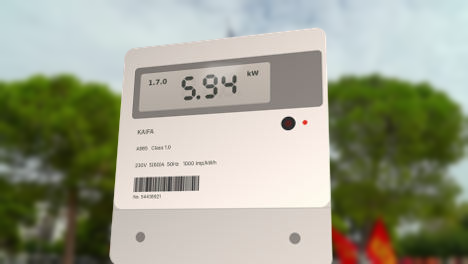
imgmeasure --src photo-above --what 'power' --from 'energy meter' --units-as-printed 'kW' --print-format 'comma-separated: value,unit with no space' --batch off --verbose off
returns 5.94,kW
